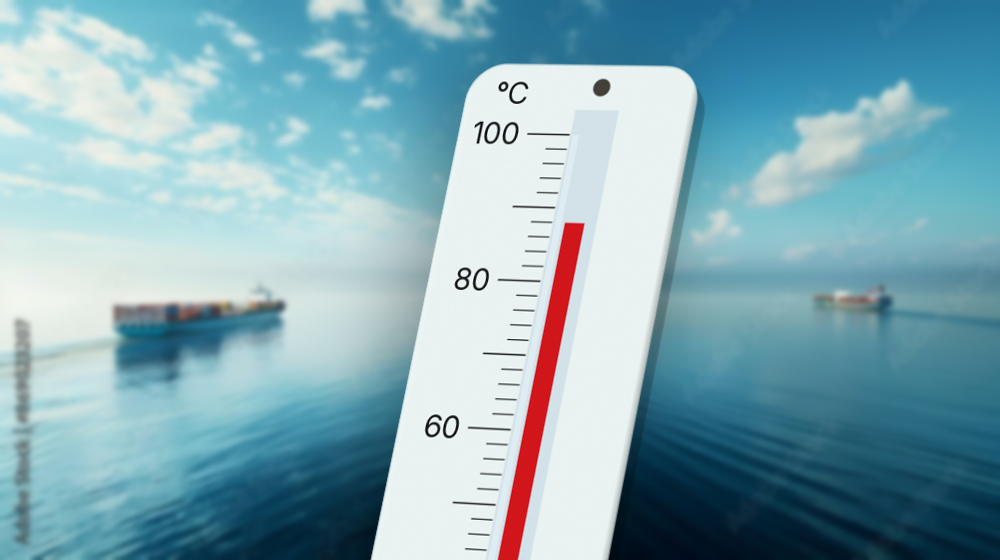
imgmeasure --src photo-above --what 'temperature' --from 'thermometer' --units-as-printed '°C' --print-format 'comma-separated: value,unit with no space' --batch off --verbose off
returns 88,°C
